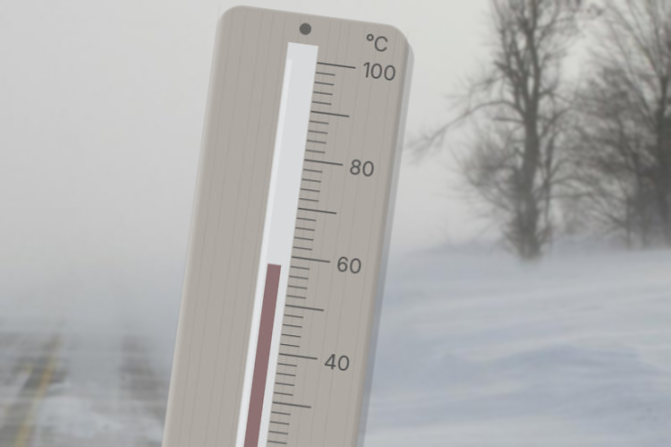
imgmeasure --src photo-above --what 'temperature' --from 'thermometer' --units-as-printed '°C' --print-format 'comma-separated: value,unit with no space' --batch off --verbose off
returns 58,°C
